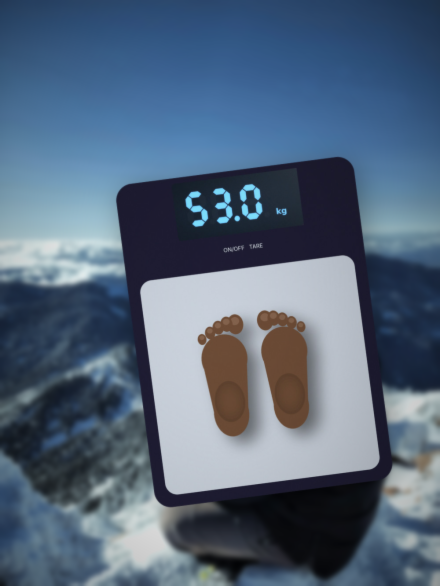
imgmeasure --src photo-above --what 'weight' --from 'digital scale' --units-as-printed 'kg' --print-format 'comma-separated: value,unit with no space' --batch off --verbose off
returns 53.0,kg
